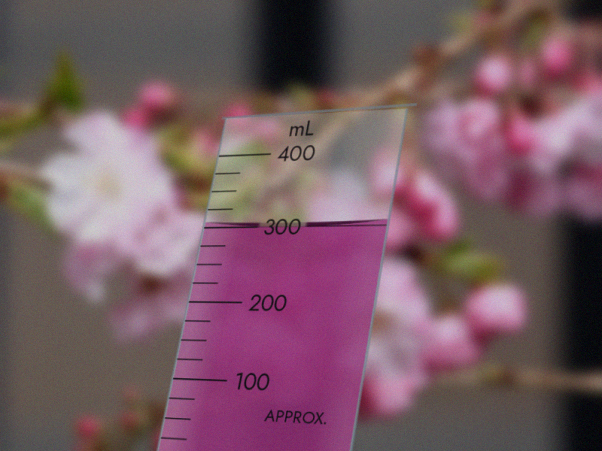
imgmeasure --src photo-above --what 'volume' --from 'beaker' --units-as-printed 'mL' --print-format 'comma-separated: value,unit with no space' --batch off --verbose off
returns 300,mL
